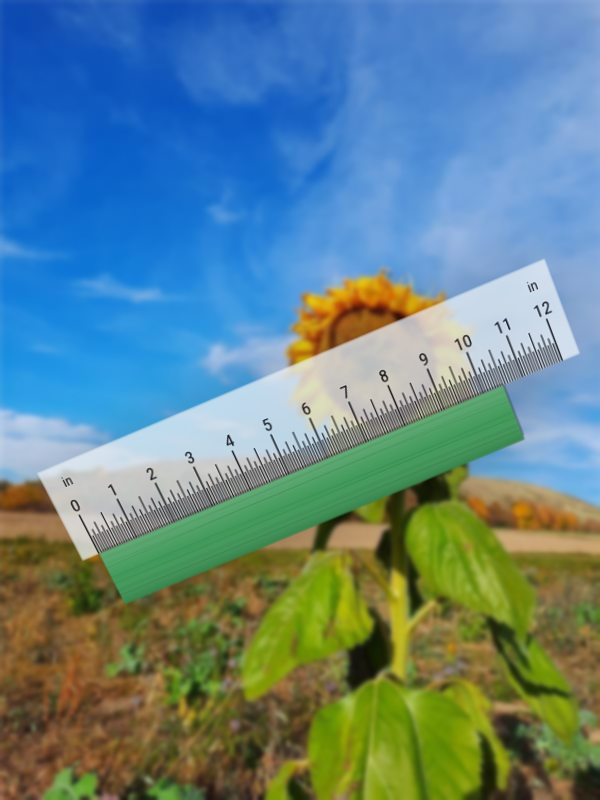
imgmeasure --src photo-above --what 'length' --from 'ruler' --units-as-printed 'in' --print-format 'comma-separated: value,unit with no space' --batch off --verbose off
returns 10.5,in
